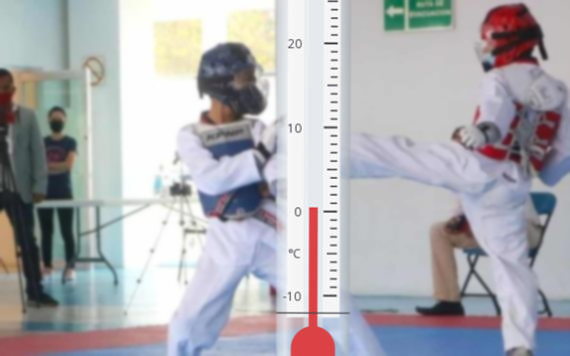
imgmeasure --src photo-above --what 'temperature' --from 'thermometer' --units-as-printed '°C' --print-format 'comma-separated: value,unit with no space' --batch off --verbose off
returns 0.5,°C
